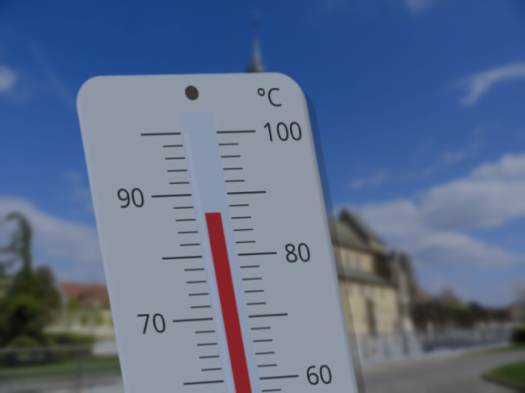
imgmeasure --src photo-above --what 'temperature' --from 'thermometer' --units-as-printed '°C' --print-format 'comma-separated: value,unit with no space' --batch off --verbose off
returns 87,°C
